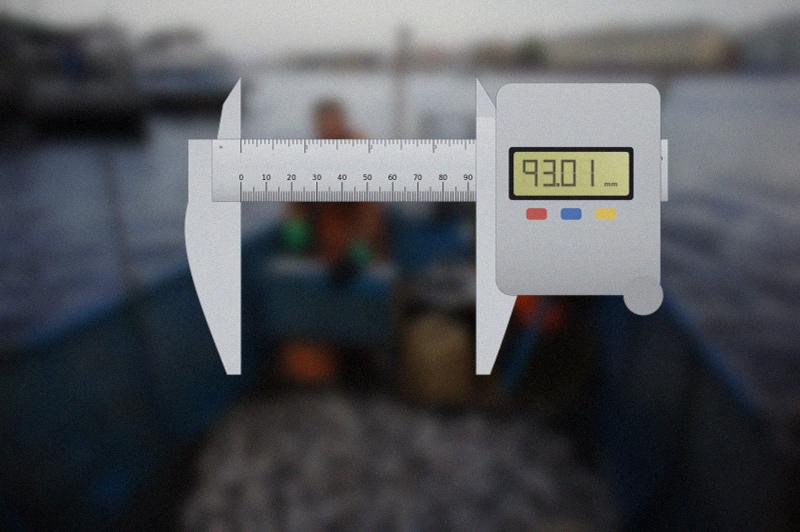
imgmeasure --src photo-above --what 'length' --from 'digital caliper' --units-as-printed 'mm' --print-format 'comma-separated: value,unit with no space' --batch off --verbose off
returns 93.01,mm
